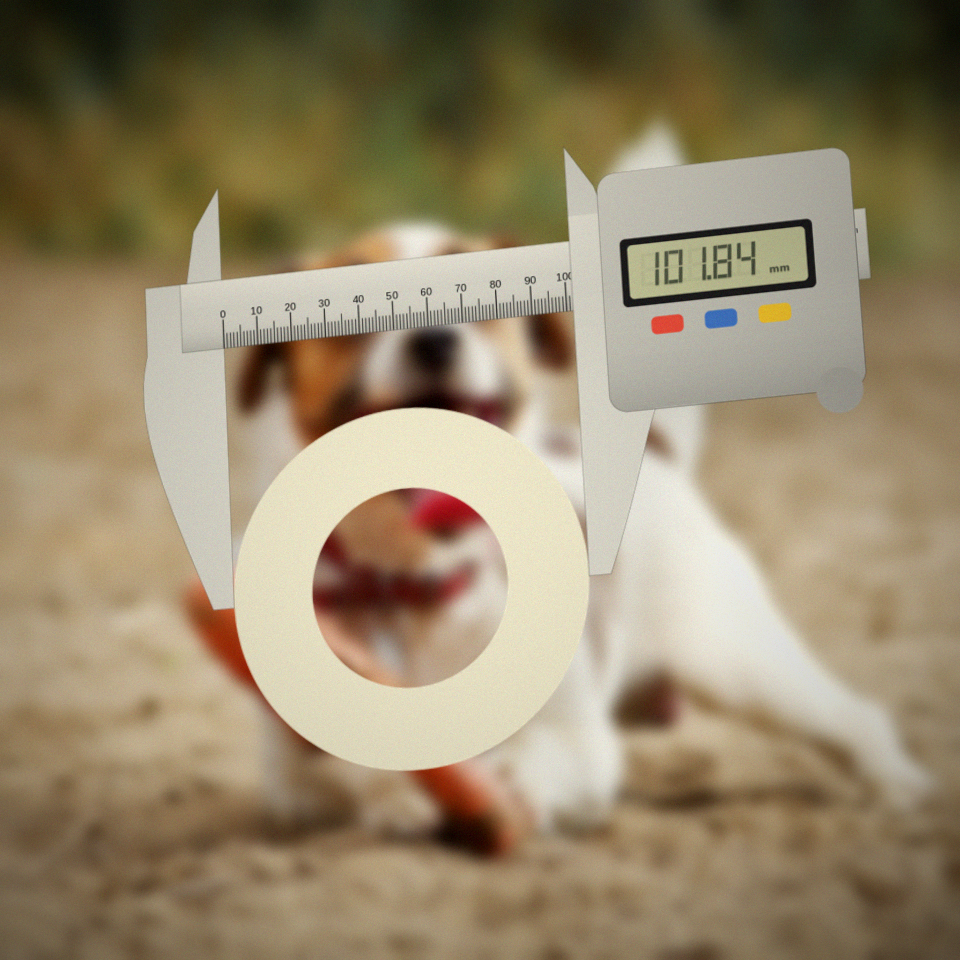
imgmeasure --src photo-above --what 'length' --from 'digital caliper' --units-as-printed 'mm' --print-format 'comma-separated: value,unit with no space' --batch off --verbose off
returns 101.84,mm
